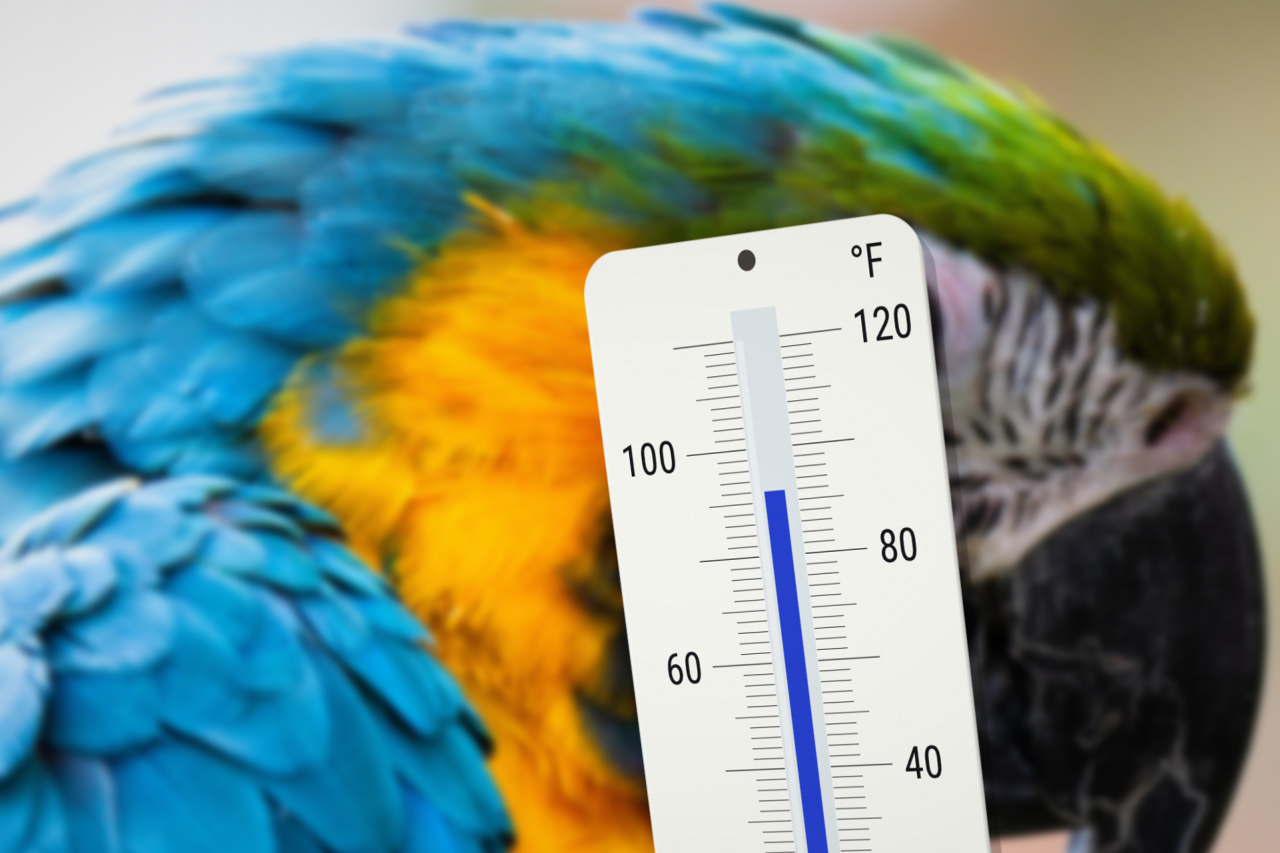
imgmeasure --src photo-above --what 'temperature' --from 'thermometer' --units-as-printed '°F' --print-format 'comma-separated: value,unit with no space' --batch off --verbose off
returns 92,°F
